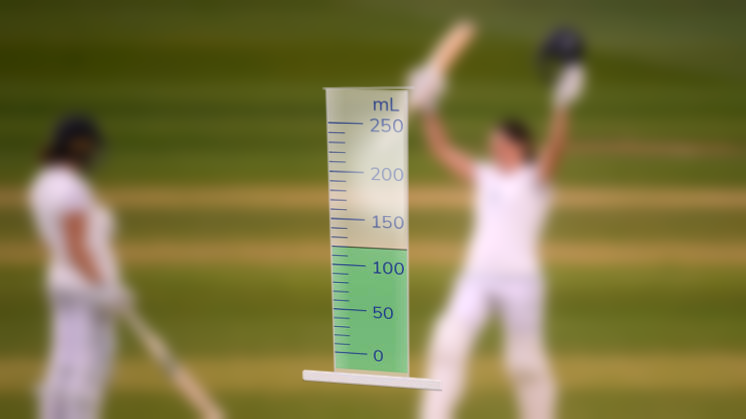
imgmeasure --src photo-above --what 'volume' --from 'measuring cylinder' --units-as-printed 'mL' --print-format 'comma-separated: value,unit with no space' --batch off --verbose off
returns 120,mL
